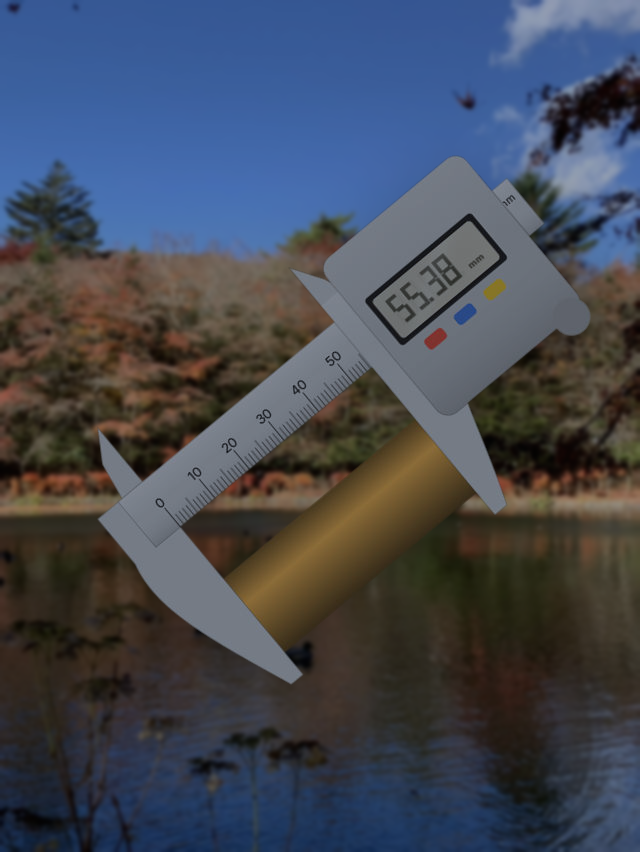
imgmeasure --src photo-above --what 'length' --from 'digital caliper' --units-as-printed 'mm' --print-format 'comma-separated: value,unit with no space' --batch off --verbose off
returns 55.38,mm
